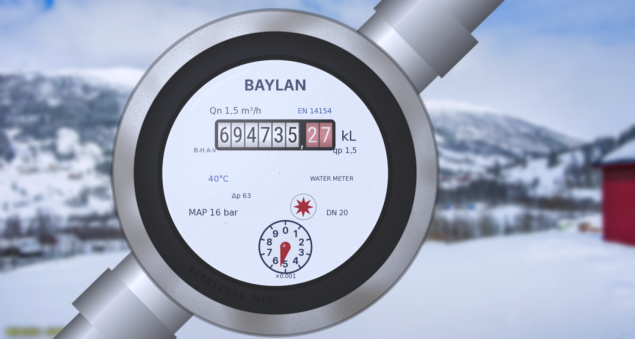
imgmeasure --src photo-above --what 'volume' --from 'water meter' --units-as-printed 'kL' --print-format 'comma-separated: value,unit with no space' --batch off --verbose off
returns 694735.275,kL
